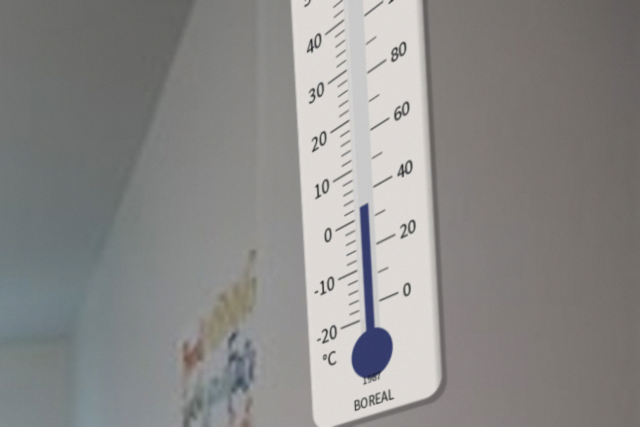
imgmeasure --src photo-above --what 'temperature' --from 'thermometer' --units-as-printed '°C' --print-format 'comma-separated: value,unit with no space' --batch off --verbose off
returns 2,°C
